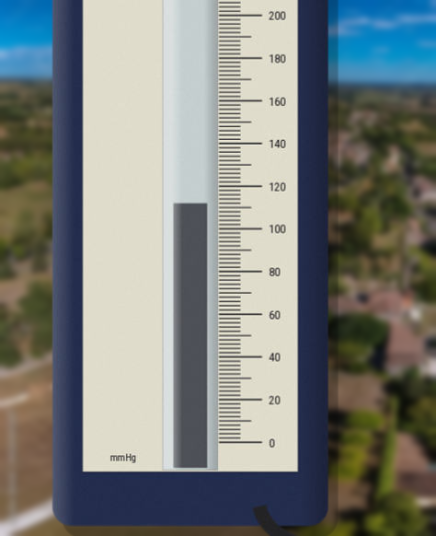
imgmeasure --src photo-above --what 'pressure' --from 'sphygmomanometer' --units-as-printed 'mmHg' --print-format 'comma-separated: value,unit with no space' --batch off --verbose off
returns 112,mmHg
